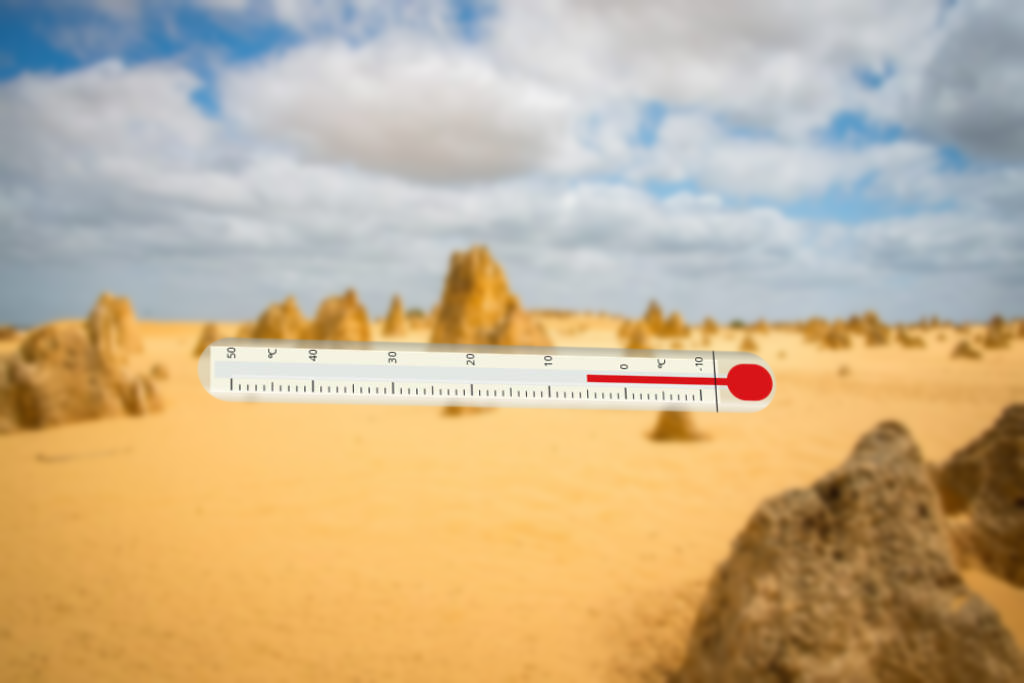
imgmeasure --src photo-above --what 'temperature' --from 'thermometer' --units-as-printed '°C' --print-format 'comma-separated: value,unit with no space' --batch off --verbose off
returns 5,°C
